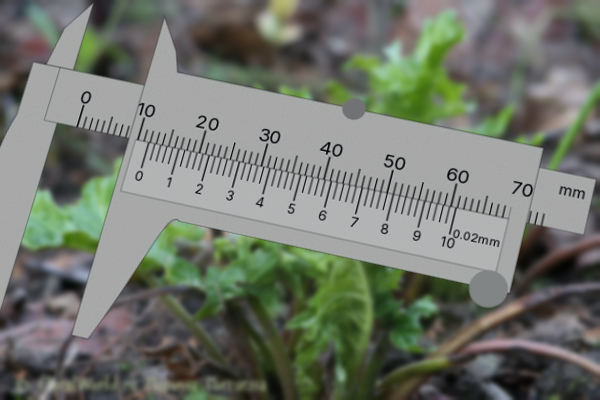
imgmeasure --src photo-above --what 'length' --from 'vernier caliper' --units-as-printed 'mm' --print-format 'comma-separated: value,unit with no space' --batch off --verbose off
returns 11.8,mm
